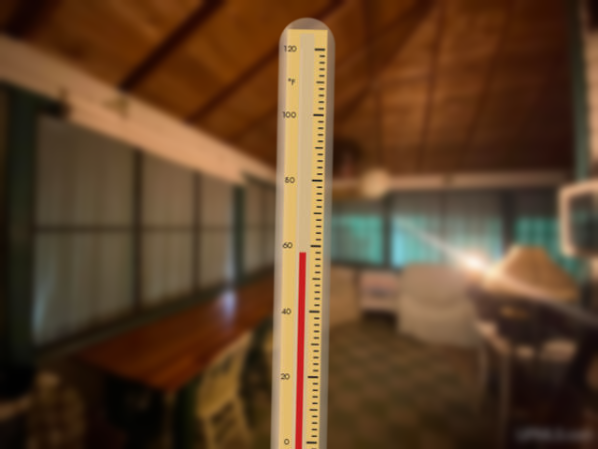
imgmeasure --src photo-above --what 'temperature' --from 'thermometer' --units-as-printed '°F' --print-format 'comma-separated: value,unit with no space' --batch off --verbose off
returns 58,°F
